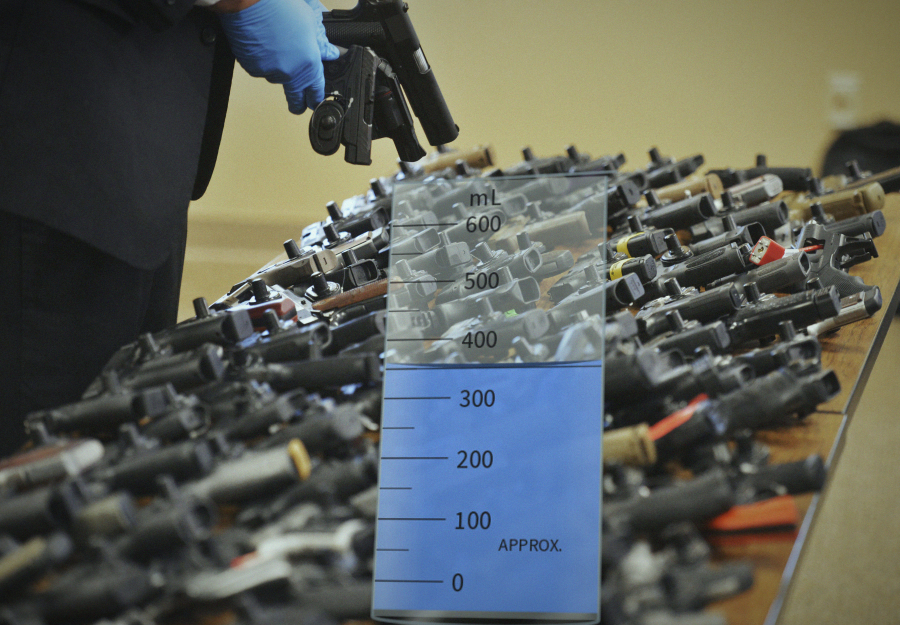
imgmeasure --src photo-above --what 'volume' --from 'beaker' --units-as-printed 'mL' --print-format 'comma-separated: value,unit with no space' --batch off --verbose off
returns 350,mL
